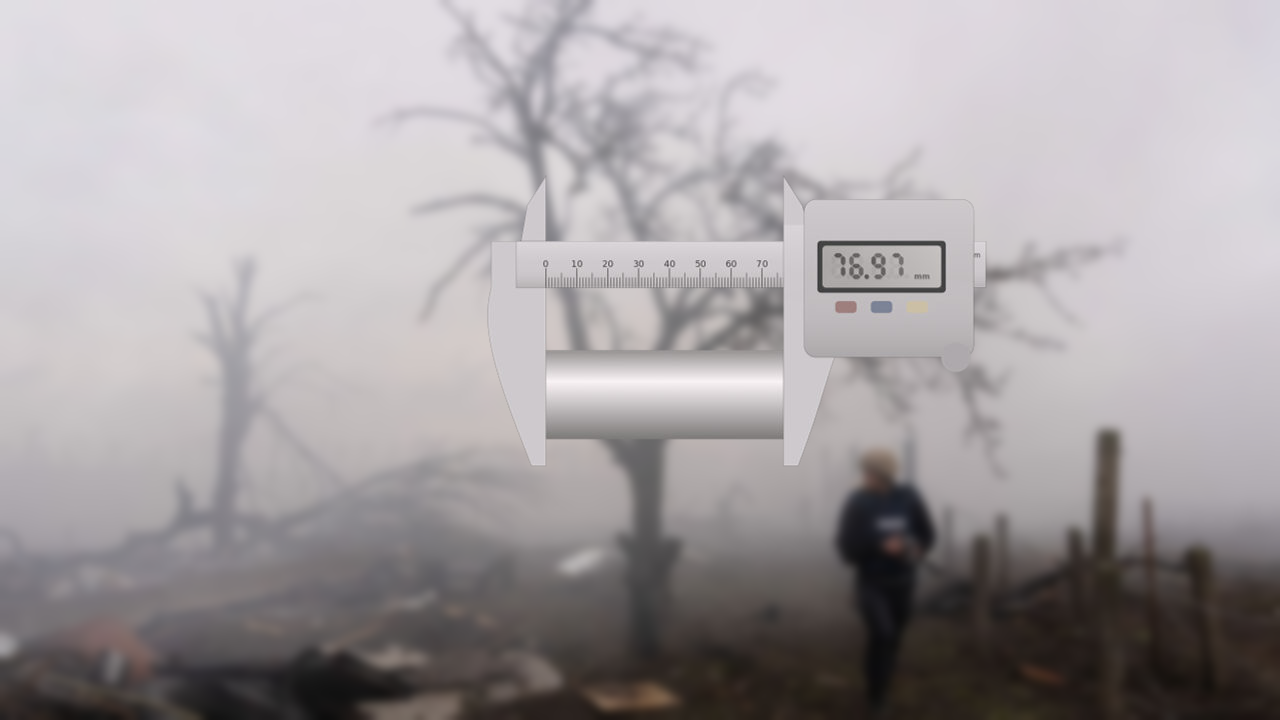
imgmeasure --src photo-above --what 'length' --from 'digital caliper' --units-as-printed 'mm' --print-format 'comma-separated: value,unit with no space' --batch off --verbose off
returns 76.97,mm
